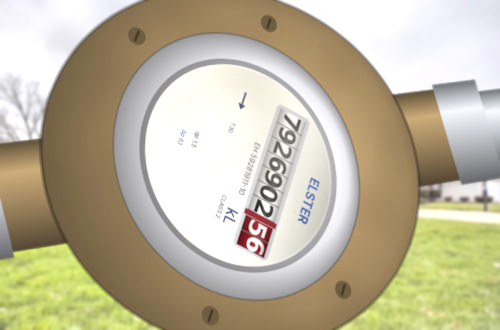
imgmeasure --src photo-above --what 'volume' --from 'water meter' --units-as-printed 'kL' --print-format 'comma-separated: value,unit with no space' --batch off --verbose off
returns 7926902.56,kL
